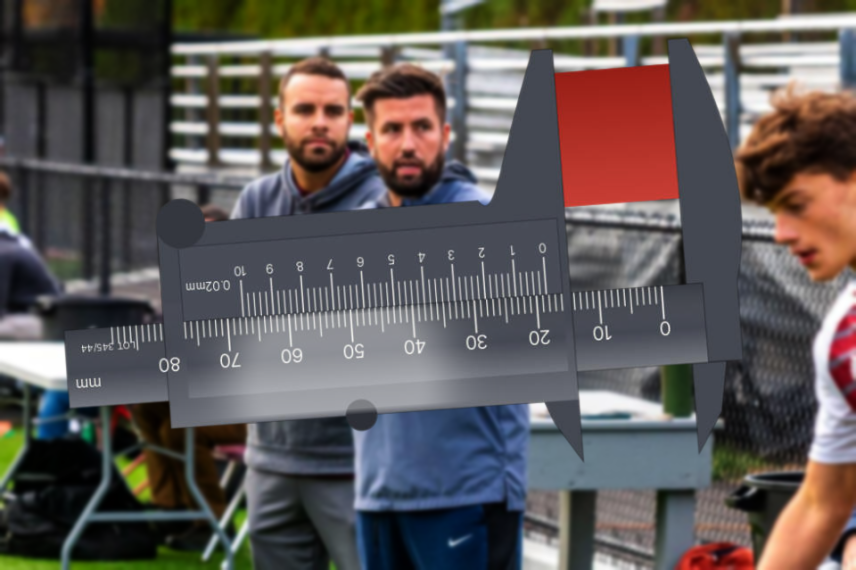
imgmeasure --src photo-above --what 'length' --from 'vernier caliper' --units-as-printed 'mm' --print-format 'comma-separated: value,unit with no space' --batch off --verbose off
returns 18.4,mm
